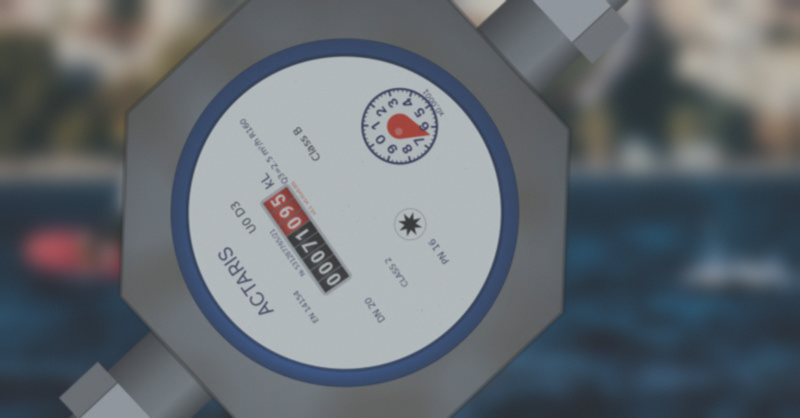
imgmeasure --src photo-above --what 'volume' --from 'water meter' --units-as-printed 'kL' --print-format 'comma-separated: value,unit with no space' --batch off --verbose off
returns 71.0956,kL
